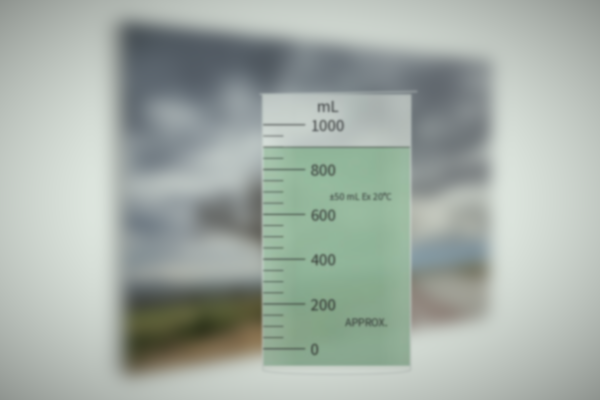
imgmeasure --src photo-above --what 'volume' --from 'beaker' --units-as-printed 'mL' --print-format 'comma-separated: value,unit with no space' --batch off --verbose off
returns 900,mL
